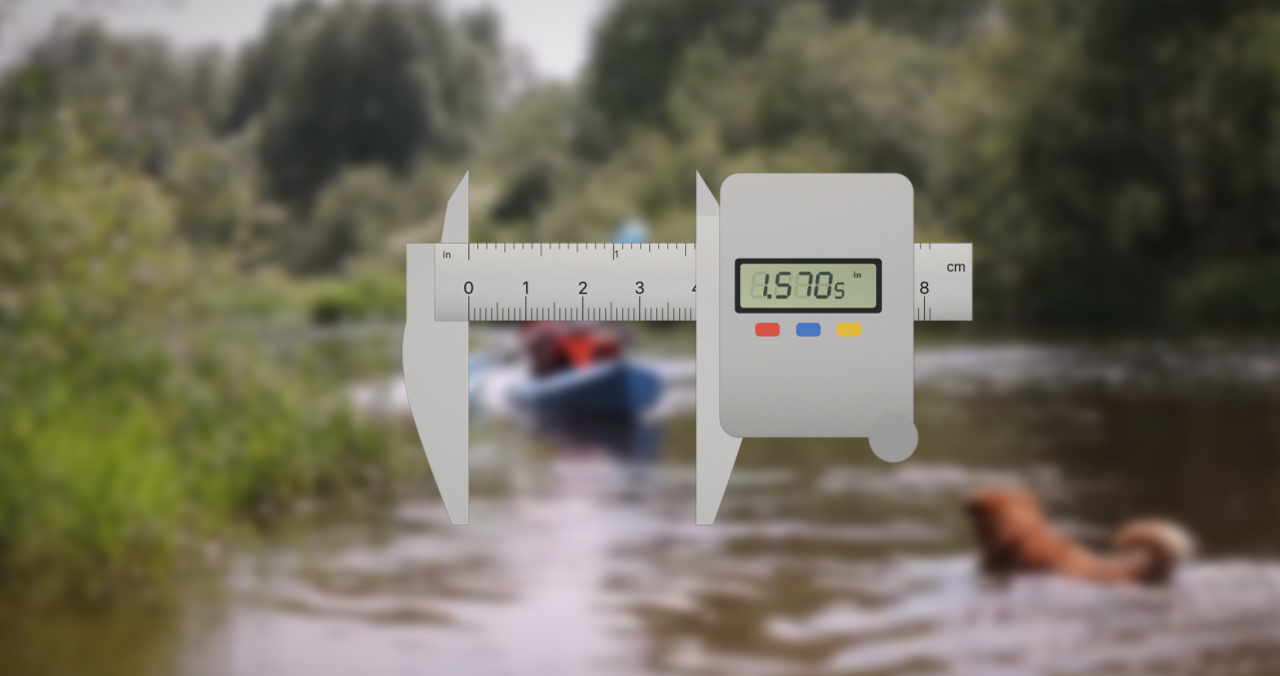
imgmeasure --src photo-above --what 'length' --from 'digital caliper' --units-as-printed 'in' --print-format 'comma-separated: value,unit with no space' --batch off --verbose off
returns 1.5705,in
